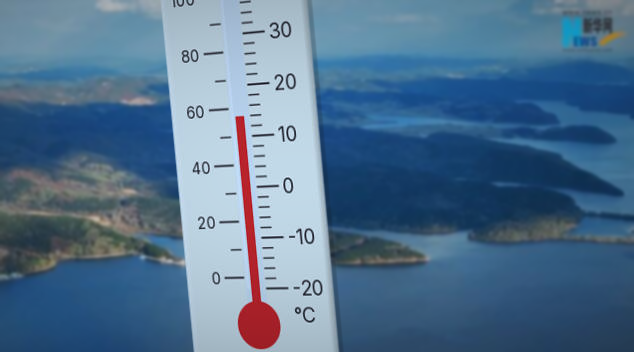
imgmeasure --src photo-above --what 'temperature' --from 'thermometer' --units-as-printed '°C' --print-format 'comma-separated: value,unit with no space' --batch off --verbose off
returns 14,°C
